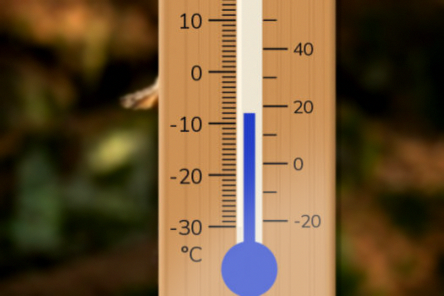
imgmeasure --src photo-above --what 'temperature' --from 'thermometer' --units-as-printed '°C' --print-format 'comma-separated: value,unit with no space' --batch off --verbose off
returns -8,°C
